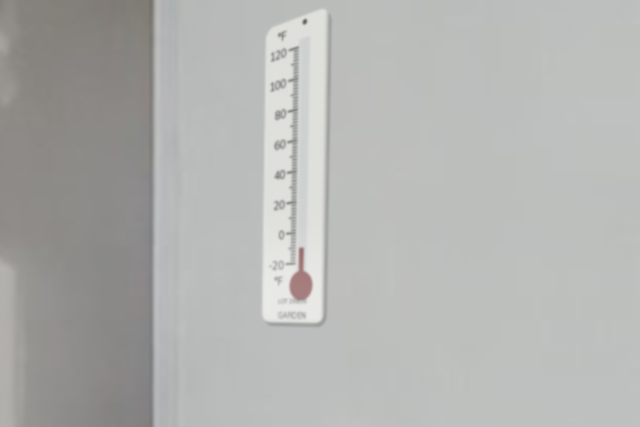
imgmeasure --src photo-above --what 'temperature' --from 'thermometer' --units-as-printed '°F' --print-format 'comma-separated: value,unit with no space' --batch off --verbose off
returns -10,°F
